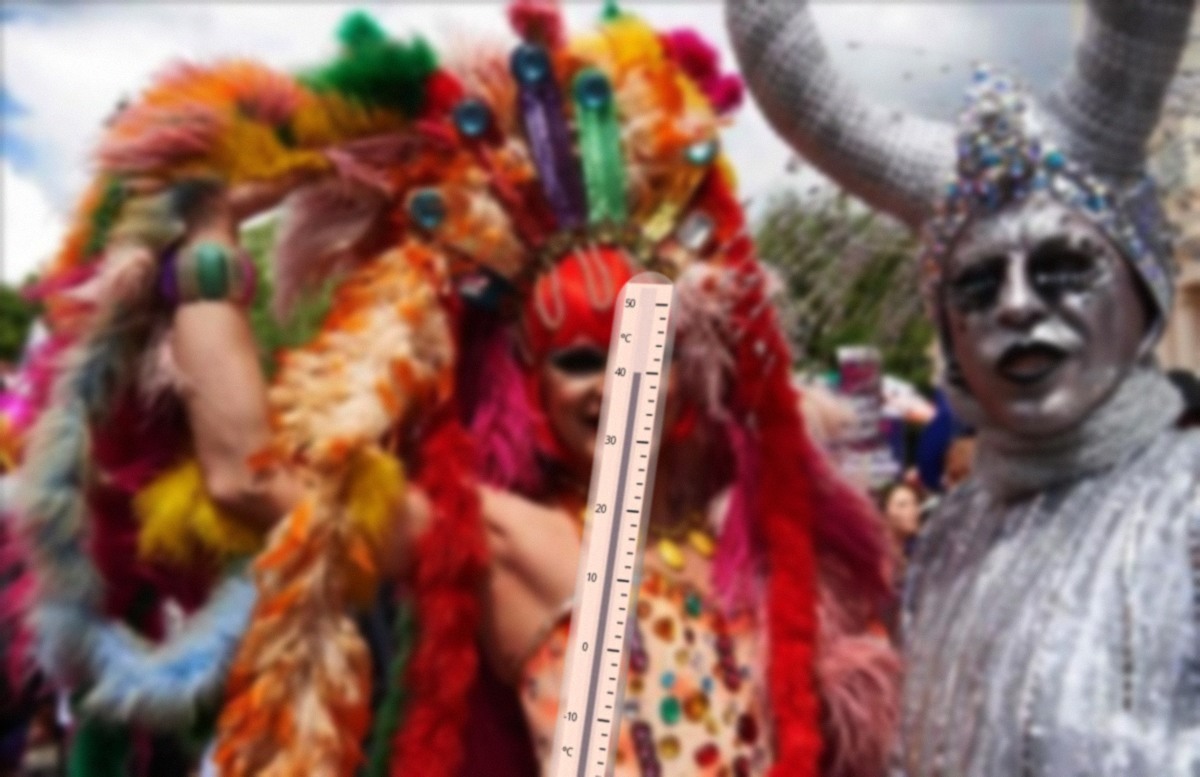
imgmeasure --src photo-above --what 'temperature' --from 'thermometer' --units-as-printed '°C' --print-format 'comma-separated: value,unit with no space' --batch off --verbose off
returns 40,°C
